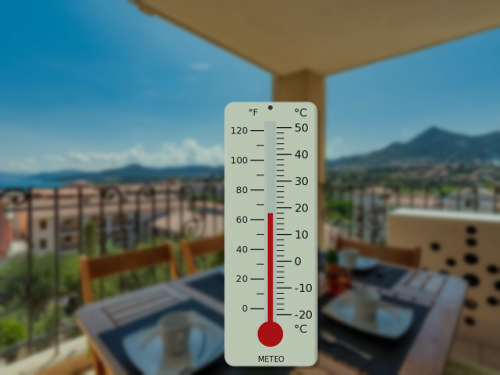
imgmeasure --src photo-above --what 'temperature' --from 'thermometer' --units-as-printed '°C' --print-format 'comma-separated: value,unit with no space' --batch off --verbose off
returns 18,°C
